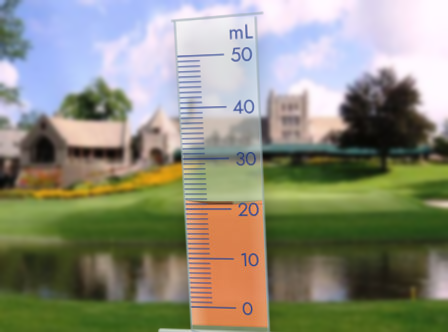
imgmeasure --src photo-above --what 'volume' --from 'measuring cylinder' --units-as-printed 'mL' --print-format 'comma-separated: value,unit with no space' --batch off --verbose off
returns 21,mL
